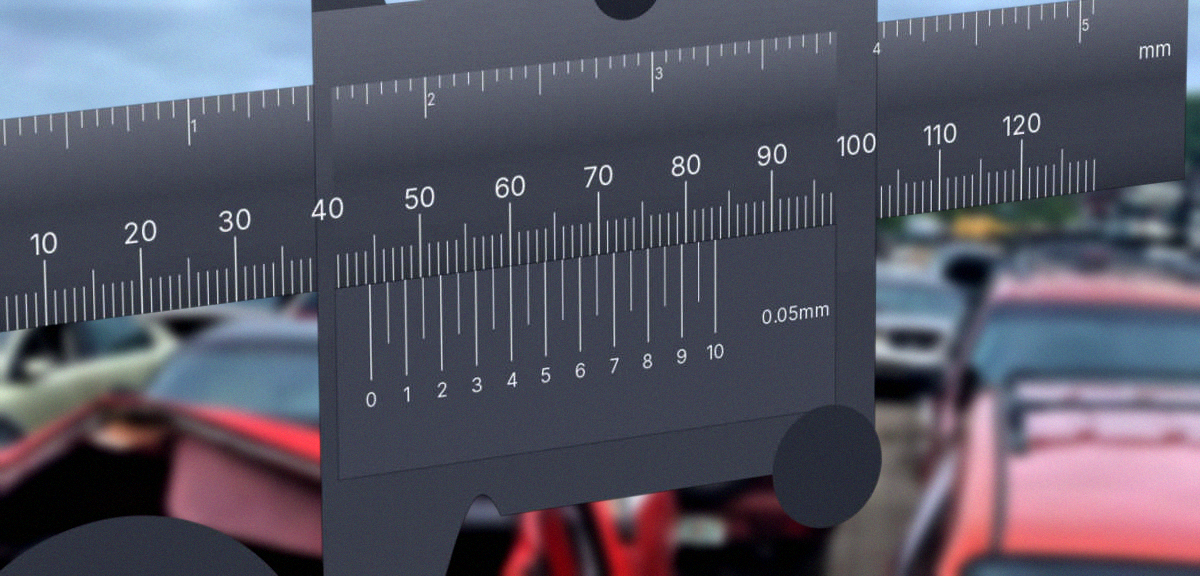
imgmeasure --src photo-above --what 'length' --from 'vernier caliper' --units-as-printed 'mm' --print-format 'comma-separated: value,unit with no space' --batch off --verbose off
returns 44.4,mm
